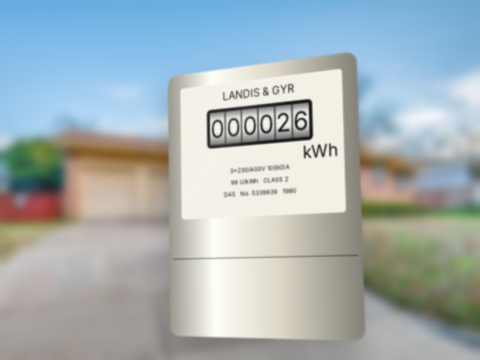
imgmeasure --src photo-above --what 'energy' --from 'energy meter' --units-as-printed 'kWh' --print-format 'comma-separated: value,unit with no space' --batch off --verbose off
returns 26,kWh
